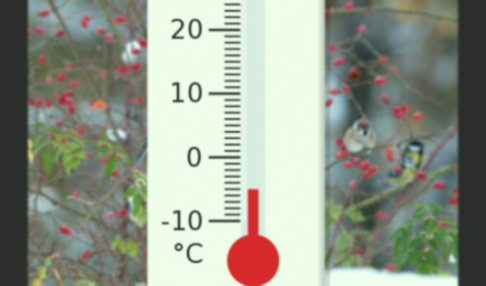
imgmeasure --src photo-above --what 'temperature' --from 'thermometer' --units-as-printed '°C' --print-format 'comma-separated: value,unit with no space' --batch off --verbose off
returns -5,°C
